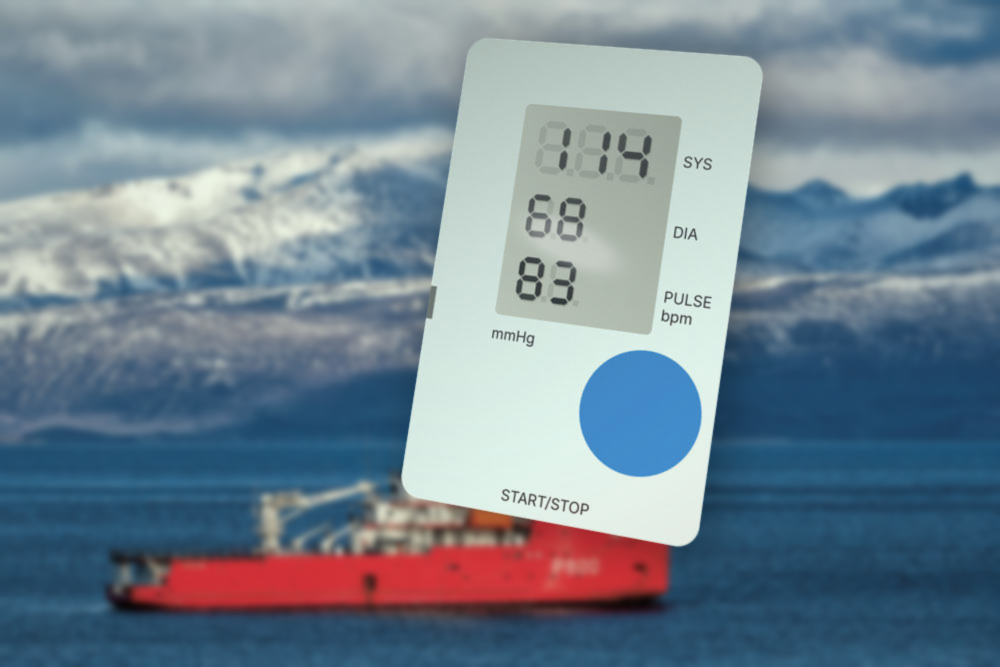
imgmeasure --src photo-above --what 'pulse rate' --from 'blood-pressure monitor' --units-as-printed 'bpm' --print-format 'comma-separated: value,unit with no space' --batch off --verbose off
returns 83,bpm
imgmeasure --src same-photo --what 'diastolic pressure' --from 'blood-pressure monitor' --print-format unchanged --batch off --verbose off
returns 68,mmHg
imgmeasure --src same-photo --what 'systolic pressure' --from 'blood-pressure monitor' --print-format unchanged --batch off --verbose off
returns 114,mmHg
